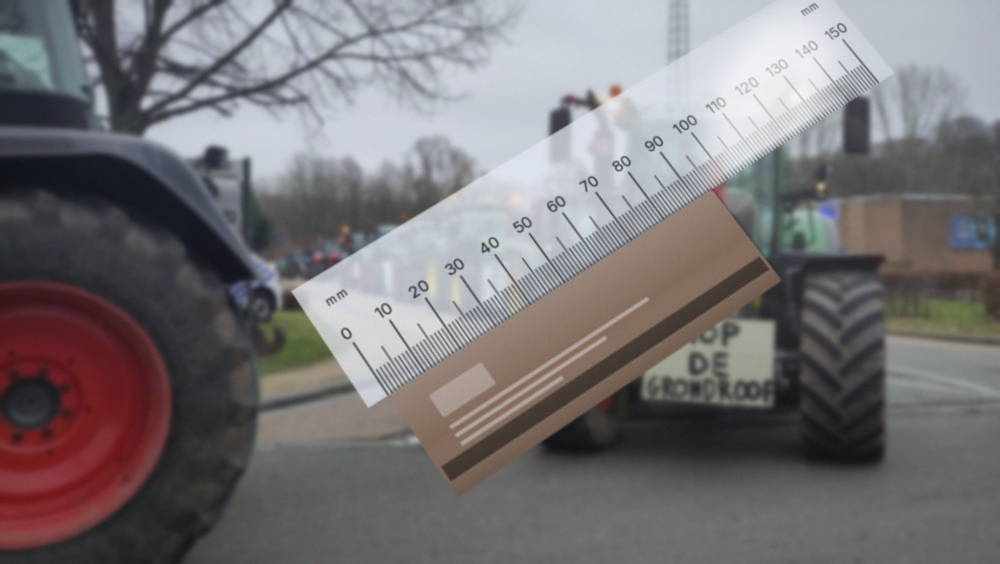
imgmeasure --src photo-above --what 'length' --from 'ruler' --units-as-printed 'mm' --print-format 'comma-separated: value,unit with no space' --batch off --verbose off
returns 95,mm
